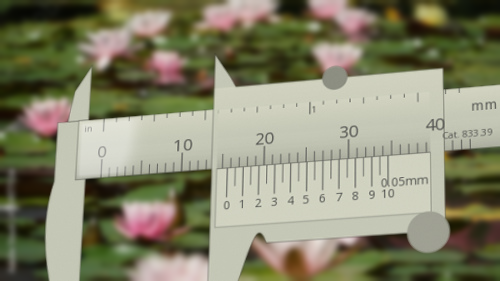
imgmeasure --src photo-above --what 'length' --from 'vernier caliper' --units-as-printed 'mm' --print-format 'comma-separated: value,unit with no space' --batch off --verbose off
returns 15.6,mm
